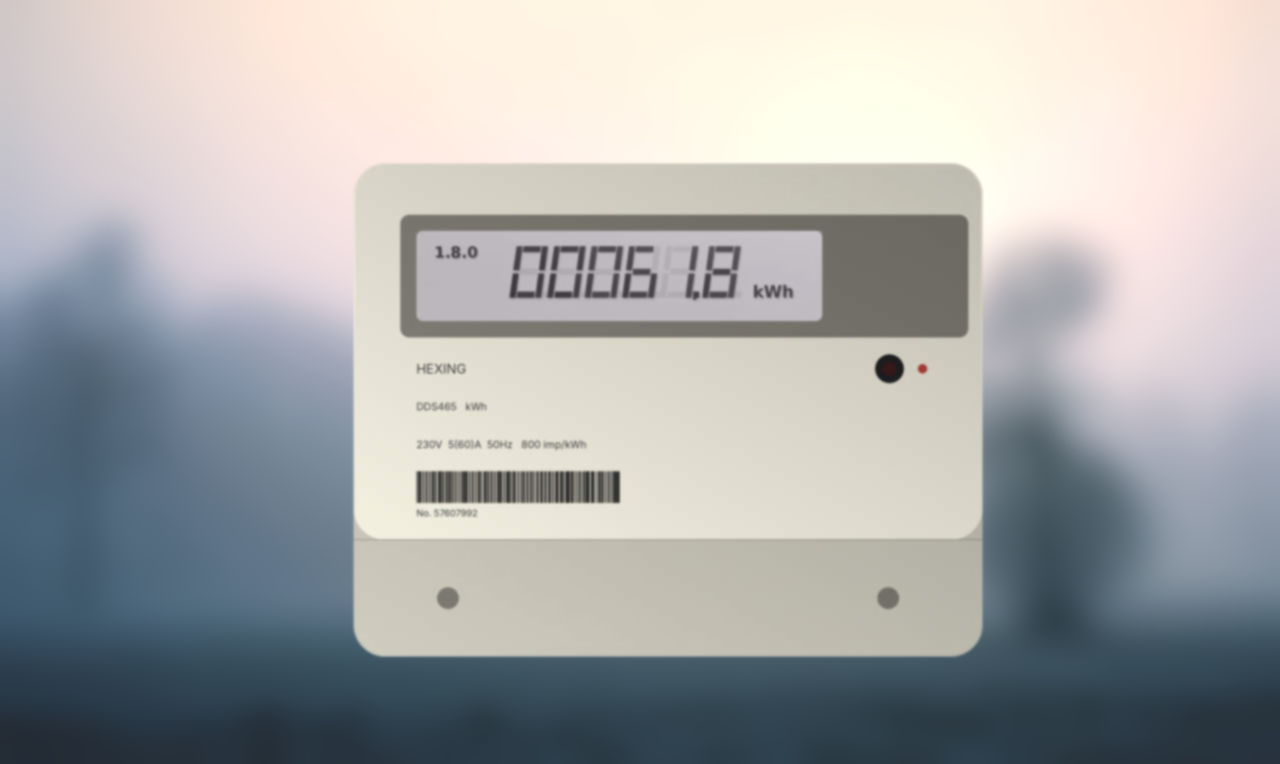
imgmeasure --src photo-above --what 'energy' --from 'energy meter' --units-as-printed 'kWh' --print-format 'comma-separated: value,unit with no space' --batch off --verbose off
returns 61.8,kWh
